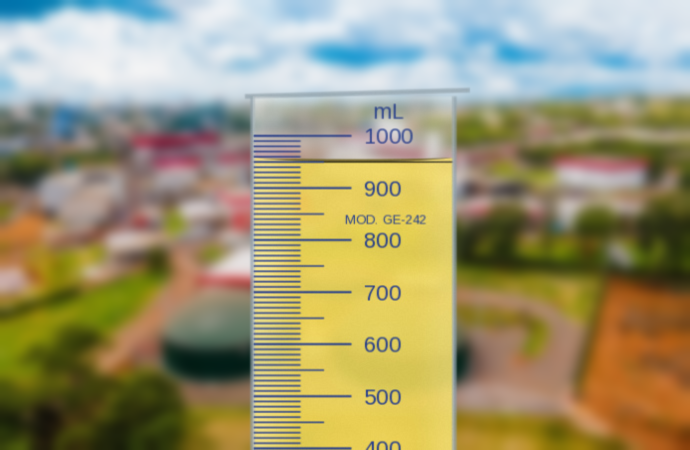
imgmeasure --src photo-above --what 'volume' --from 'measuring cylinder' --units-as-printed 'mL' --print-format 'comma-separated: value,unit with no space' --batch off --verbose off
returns 950,mL
